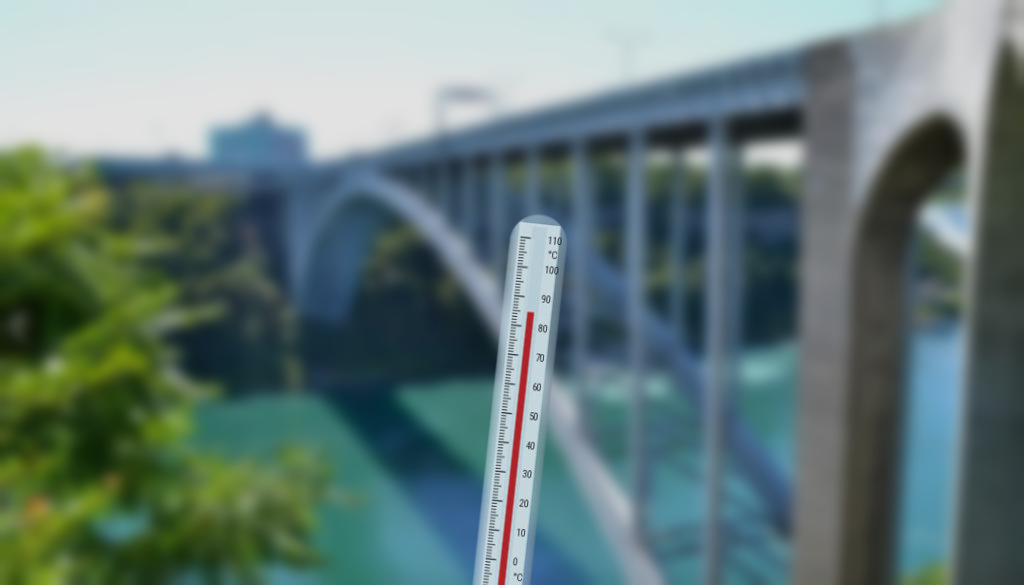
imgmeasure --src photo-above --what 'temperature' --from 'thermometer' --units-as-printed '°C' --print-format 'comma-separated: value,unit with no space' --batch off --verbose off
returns 85,°C
